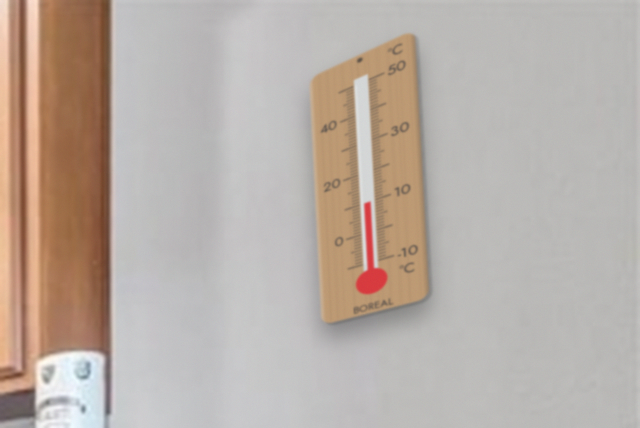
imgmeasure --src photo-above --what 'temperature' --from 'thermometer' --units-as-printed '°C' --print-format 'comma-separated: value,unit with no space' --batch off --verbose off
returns 10,°C
